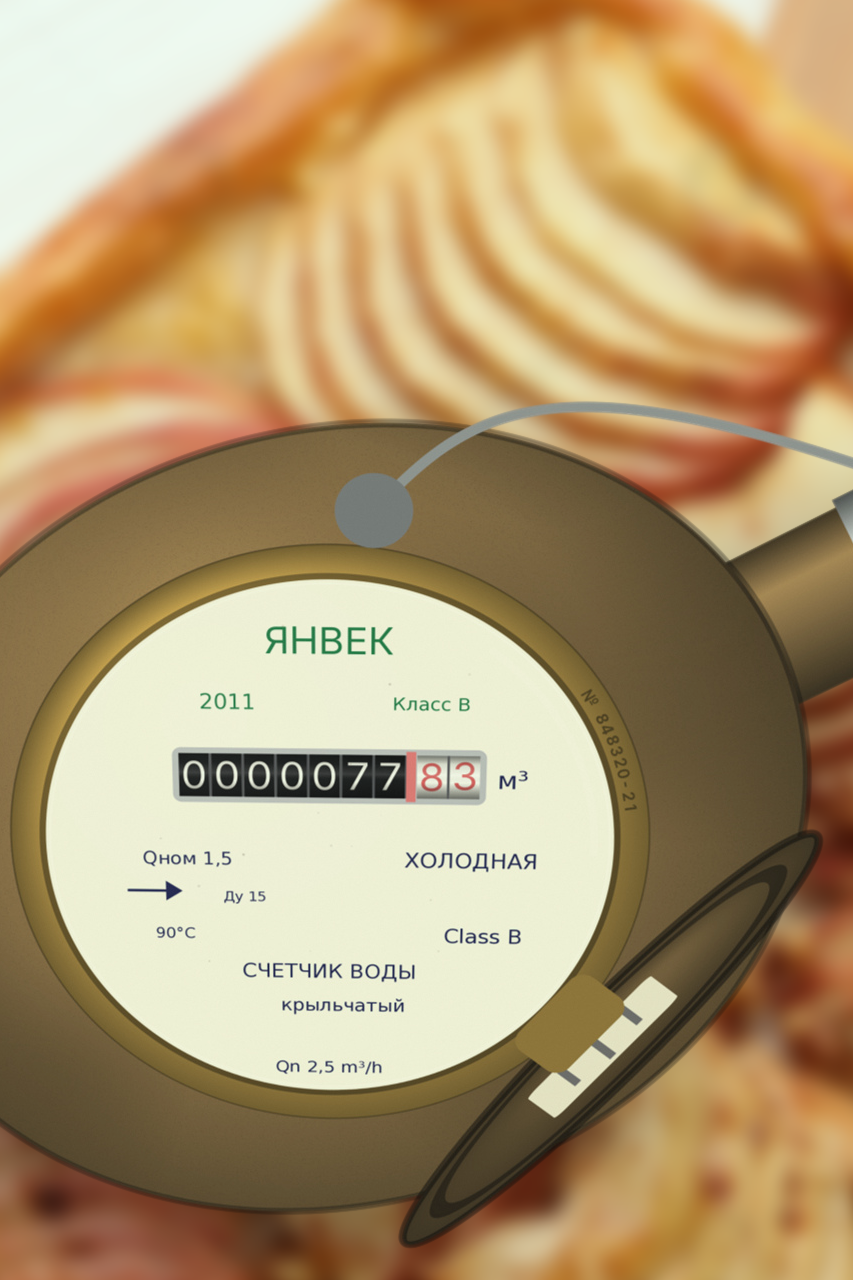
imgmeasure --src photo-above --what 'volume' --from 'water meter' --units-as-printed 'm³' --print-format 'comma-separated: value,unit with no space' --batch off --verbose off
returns 77.83,m³
